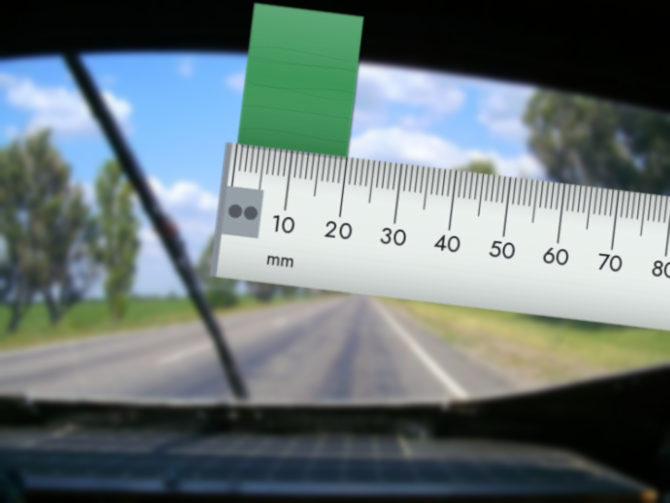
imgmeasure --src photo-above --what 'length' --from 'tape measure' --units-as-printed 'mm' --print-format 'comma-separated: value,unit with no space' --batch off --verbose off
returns 20,mm
